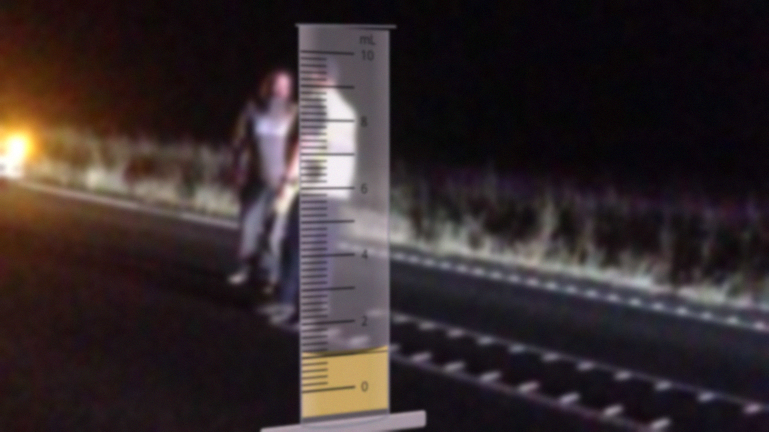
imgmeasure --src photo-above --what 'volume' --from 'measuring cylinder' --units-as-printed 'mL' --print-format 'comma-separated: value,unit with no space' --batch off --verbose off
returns 1,mL
